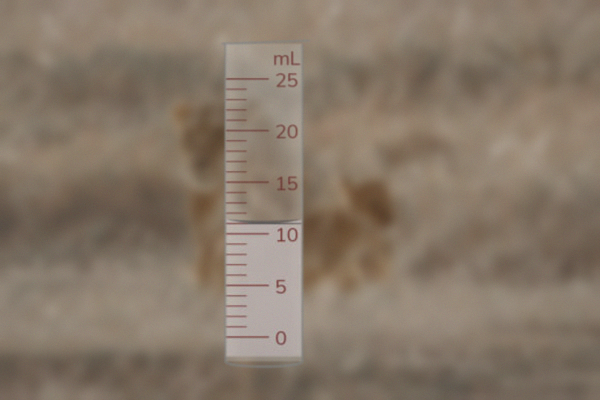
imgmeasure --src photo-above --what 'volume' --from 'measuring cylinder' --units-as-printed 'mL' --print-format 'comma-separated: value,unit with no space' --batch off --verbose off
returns 11,mL
